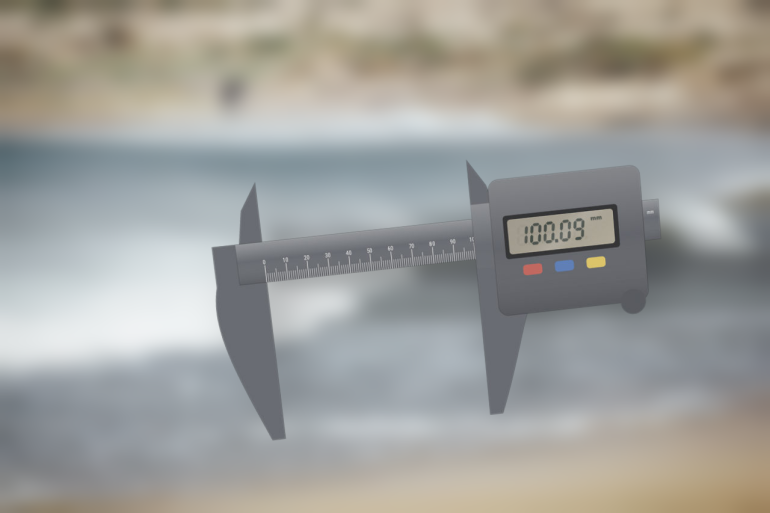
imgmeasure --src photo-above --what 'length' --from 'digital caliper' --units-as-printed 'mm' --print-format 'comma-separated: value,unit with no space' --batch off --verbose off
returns 100.09,mm
